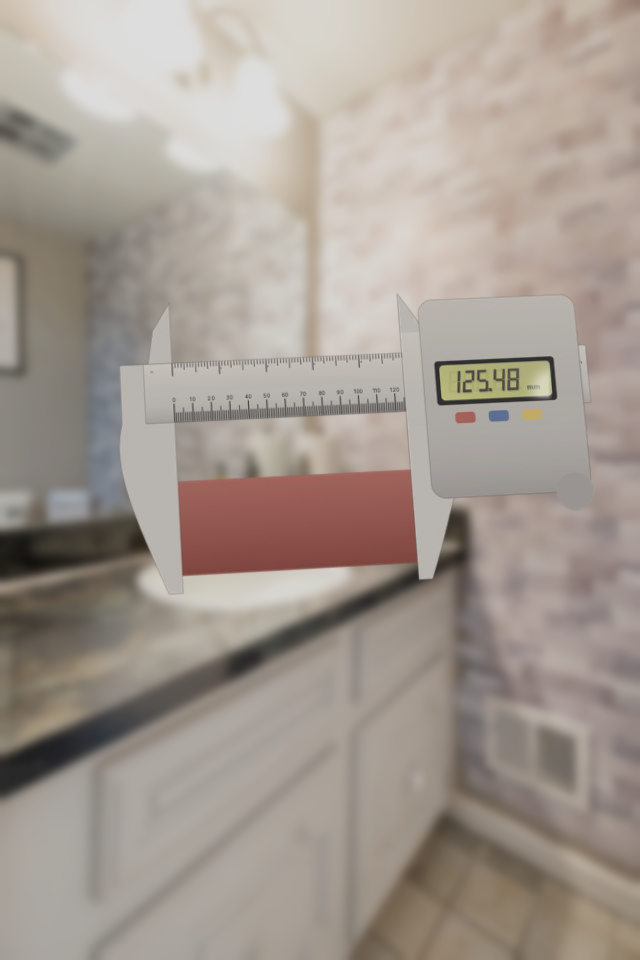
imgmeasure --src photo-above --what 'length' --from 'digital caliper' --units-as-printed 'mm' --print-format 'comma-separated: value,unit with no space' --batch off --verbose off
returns 125.48,mm
